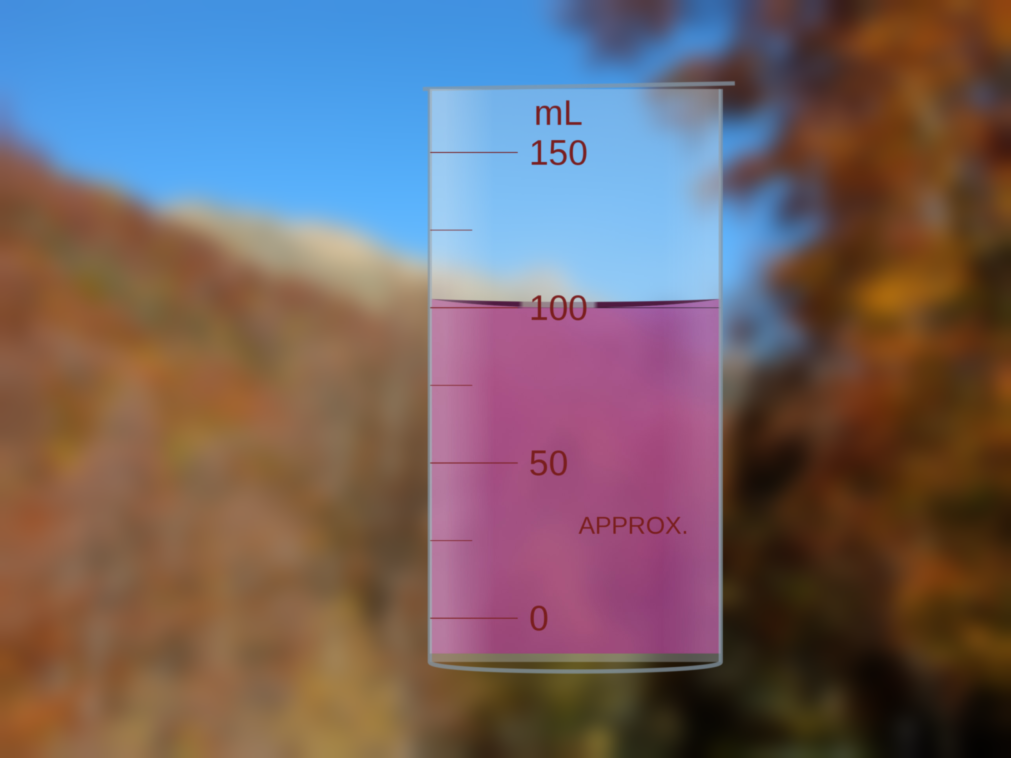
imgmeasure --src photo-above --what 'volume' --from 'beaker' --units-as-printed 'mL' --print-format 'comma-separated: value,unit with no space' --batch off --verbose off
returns 100,mL
